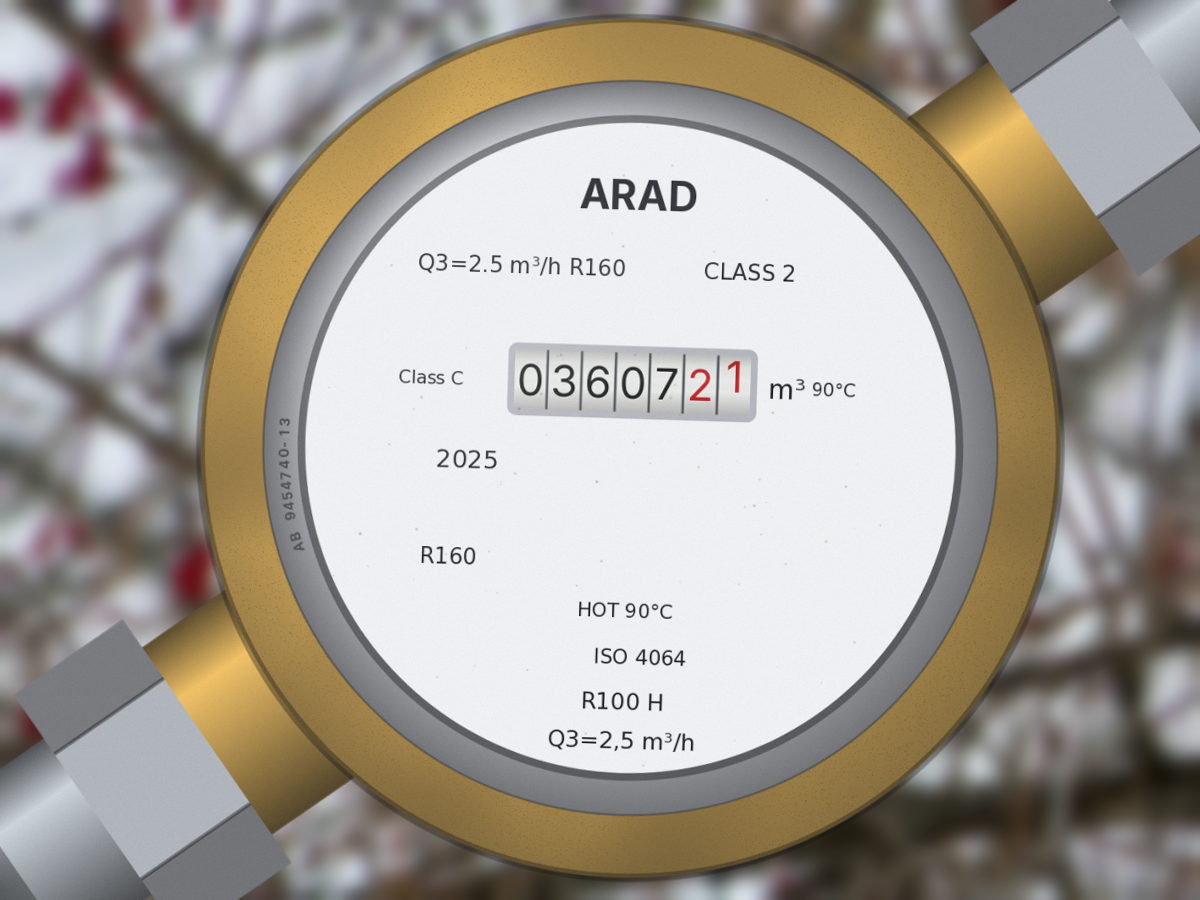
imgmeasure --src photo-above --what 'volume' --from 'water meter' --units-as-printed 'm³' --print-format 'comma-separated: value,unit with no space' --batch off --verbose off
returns 3607.21,m³
